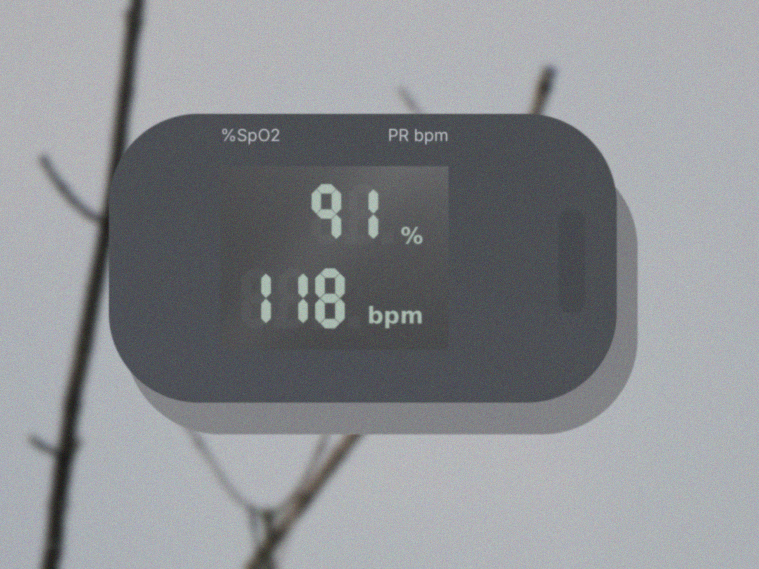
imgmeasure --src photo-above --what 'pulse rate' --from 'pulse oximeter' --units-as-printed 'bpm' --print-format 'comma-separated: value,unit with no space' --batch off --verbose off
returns 118,bpm
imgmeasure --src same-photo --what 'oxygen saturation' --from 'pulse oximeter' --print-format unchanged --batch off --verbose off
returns 91,%
